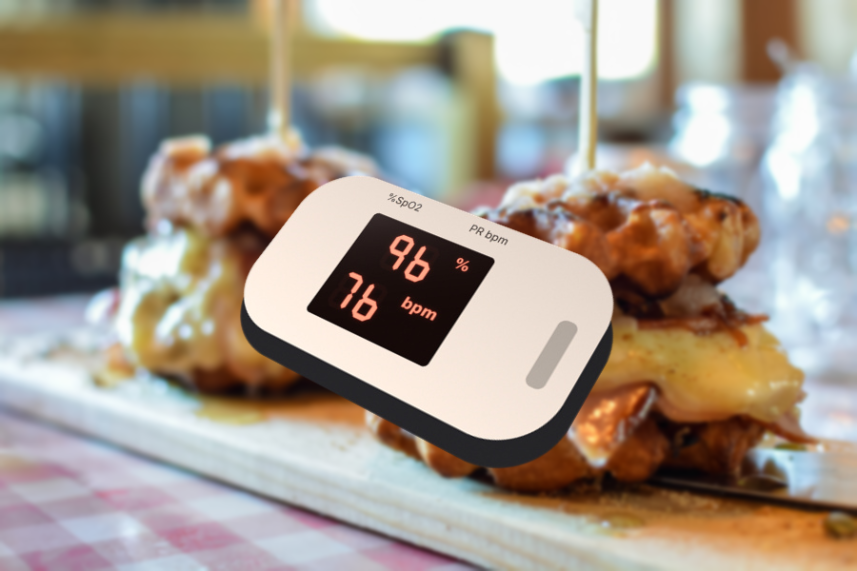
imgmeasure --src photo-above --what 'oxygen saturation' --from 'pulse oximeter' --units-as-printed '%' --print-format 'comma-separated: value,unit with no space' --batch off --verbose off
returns 96,%
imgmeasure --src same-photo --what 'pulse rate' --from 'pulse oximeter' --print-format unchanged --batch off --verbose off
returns 76,bpm
